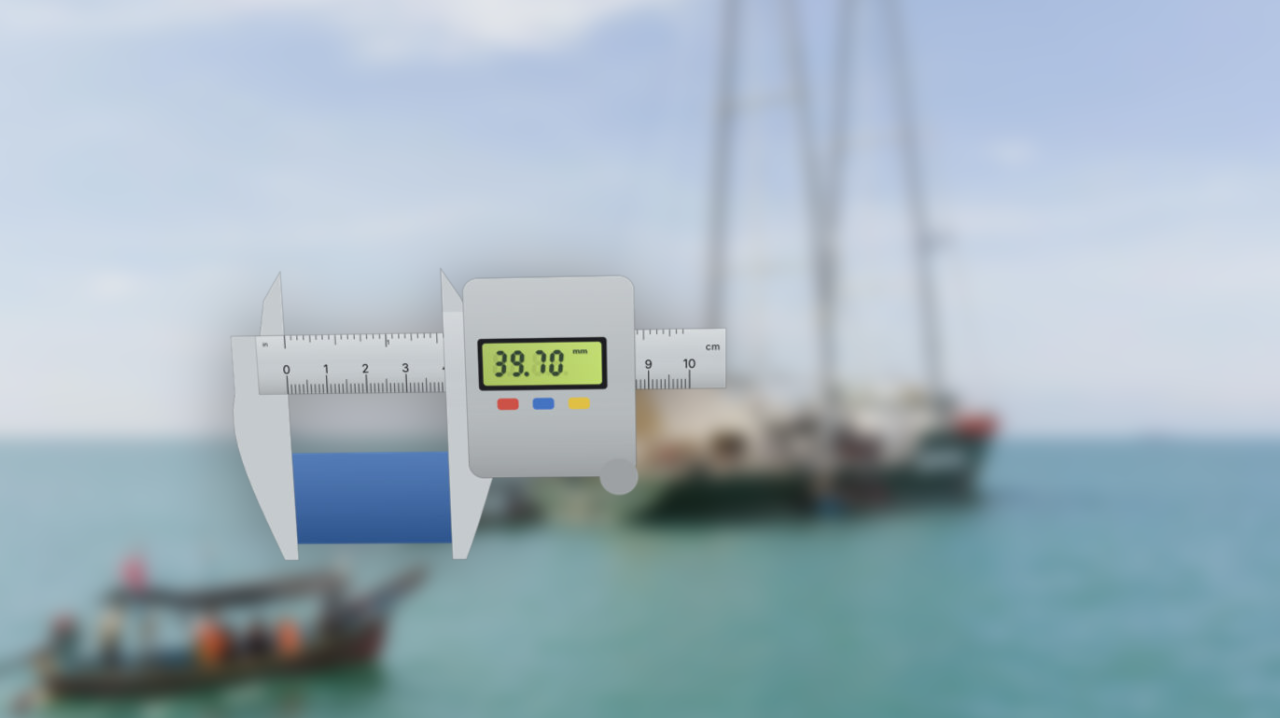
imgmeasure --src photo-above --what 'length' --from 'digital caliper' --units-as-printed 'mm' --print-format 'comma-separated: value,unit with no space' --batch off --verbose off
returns 39.70,mm
